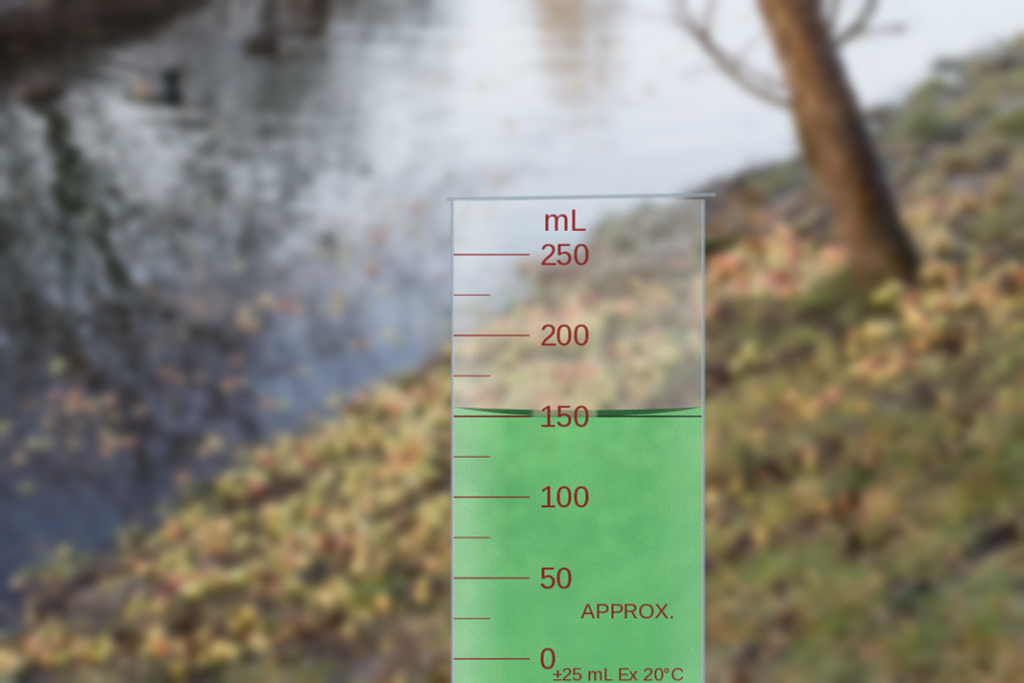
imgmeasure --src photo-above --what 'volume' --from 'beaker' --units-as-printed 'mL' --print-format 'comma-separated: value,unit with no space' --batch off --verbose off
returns 150,mL
